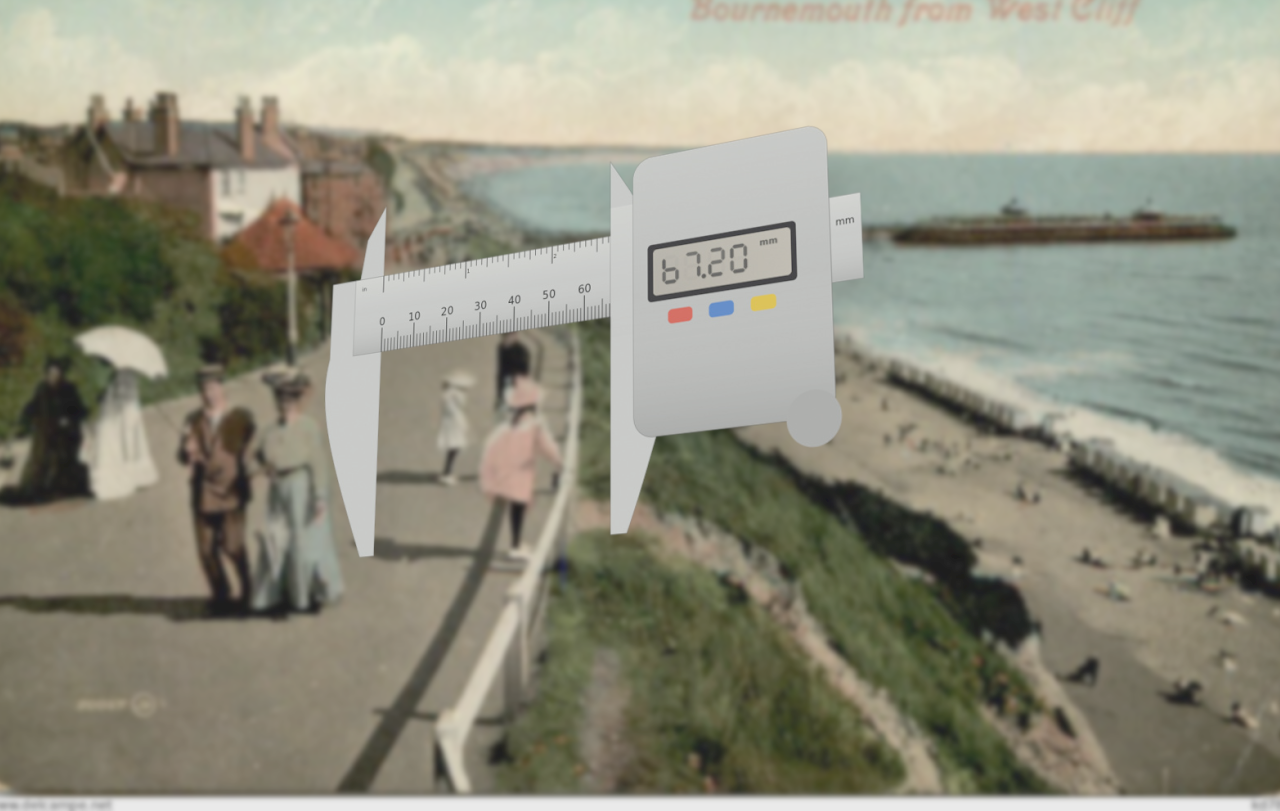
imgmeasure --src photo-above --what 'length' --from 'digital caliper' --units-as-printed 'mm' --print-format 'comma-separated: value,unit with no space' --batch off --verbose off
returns 67.20,mm
